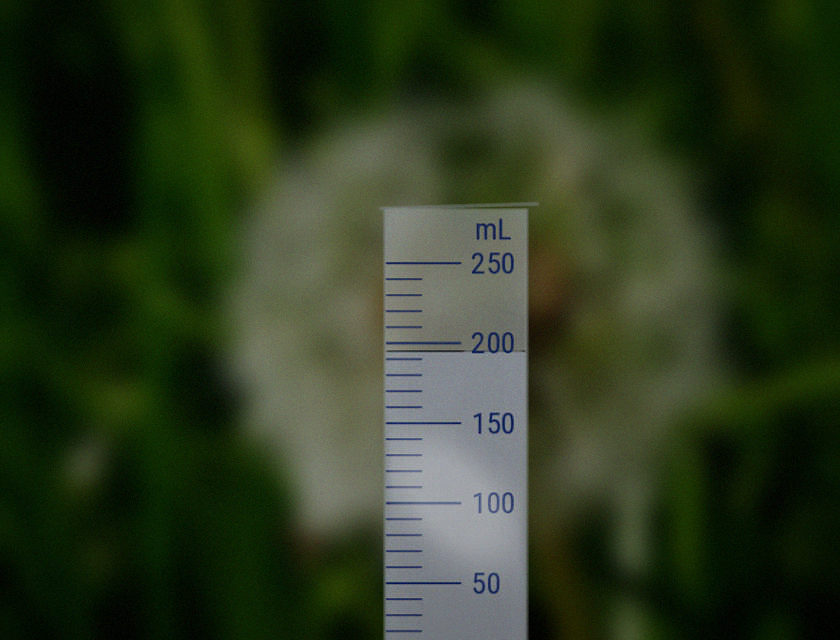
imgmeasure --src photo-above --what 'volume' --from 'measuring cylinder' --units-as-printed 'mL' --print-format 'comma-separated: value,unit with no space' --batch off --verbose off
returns 195,mL
